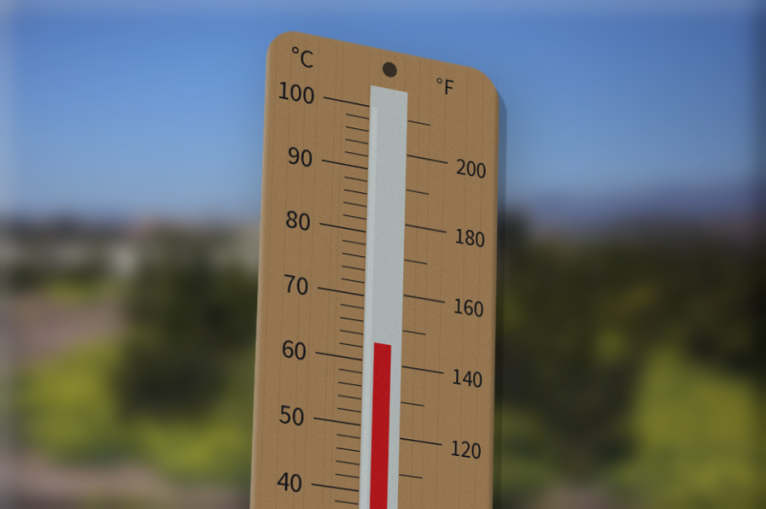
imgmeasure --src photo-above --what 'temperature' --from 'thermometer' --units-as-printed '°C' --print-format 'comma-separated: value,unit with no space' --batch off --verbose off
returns 63,°C
